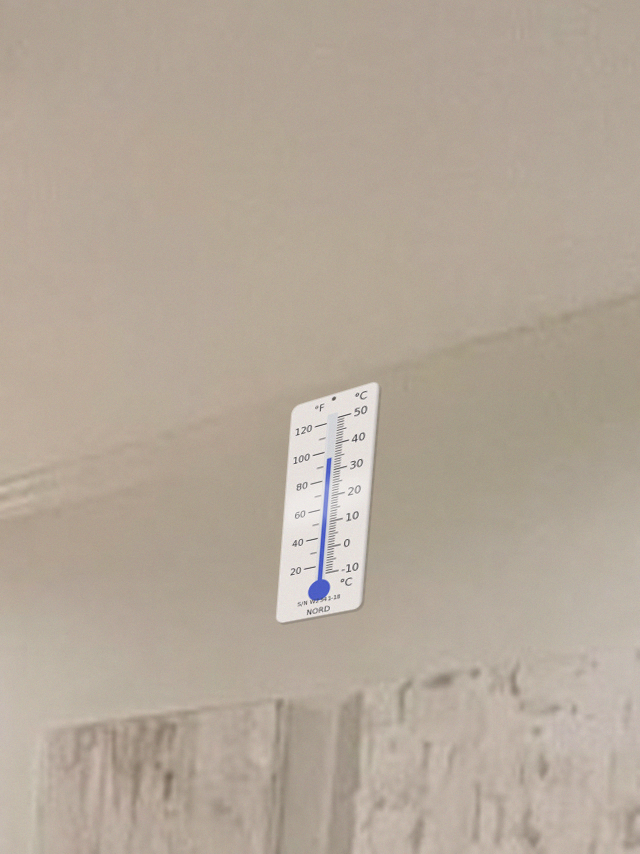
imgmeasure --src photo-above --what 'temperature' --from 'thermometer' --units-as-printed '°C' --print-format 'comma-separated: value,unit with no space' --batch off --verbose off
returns 35,°C
